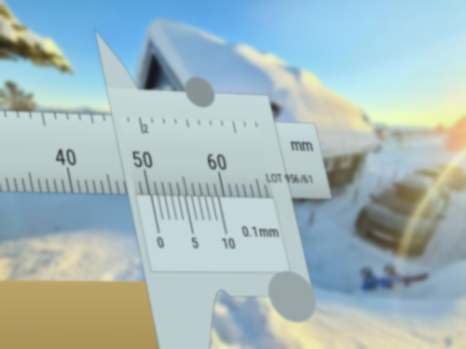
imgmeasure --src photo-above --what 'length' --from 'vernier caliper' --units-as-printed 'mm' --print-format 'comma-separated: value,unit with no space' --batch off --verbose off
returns 50.2,mm
